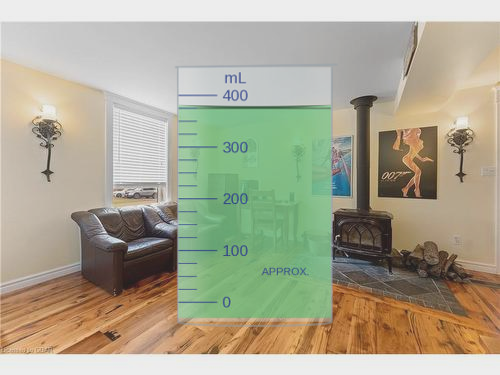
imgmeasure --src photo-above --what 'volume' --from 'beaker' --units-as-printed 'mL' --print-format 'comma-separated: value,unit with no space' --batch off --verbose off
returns 375,mL
